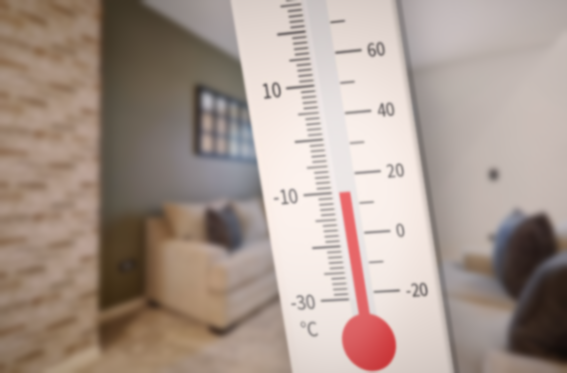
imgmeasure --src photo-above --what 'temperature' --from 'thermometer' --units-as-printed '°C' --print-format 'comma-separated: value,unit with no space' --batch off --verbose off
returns -10,°C
